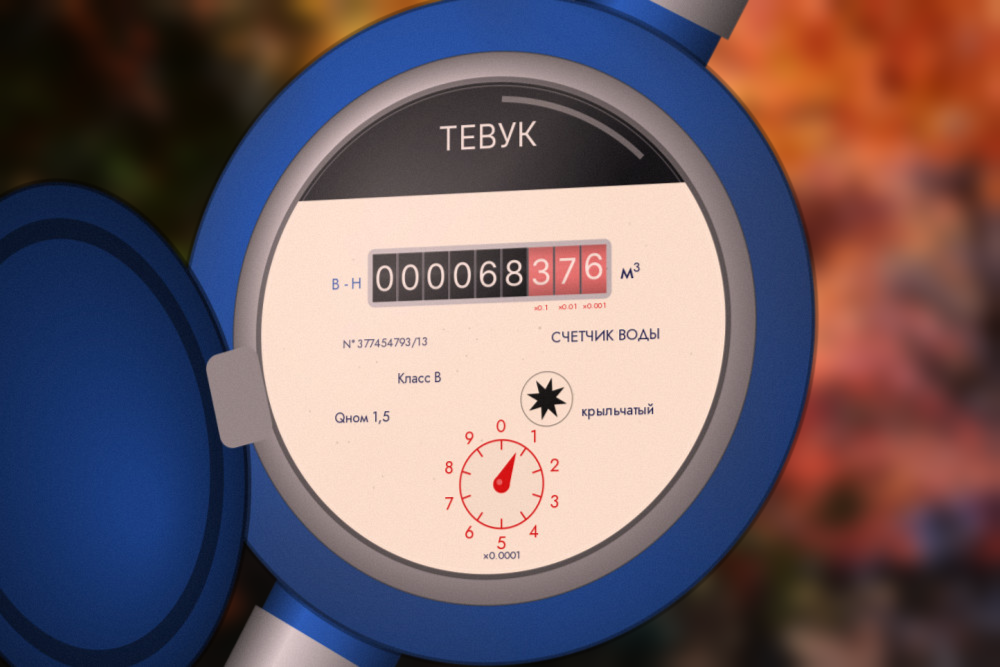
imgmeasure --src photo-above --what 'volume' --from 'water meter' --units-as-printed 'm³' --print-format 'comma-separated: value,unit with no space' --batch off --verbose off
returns 68.3760,m³
